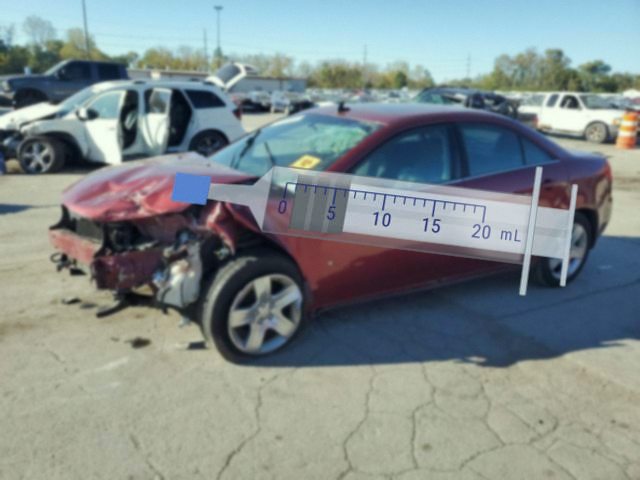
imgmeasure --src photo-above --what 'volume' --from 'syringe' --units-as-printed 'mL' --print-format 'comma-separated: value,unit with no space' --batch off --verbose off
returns 1,mL
